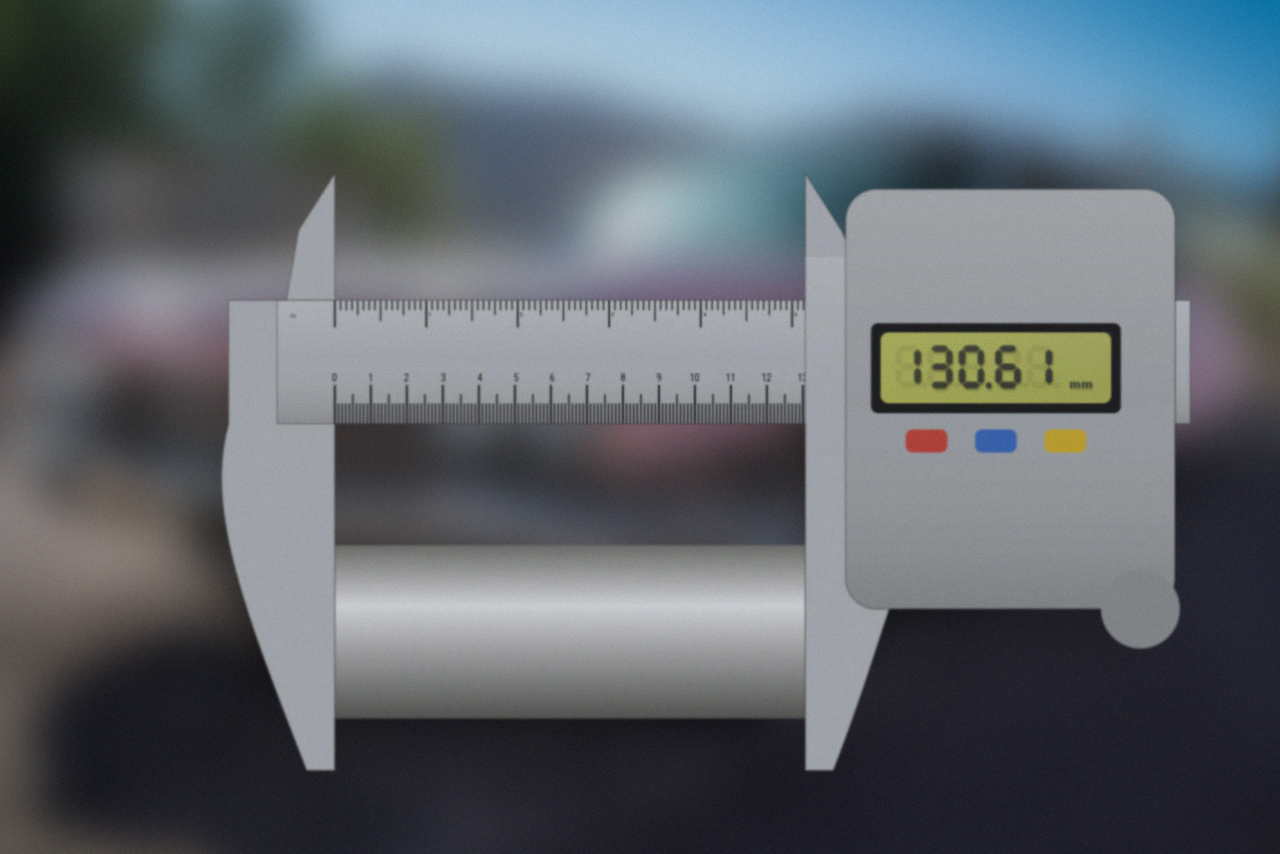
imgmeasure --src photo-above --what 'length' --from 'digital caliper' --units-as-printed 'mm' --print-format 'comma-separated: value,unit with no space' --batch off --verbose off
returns 130.61,mm
